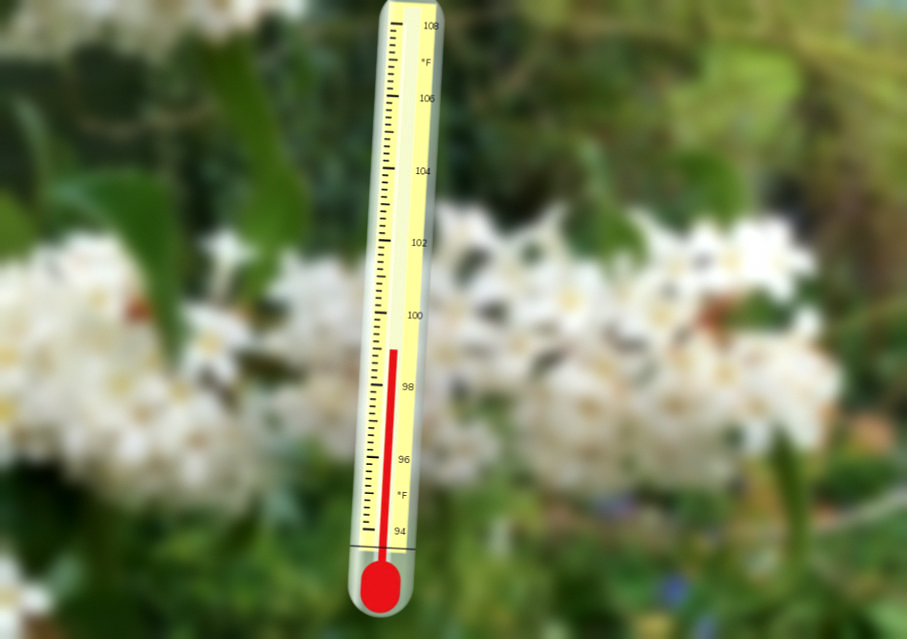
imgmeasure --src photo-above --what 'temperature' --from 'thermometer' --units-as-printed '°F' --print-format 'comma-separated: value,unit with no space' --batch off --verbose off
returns 99,°F
